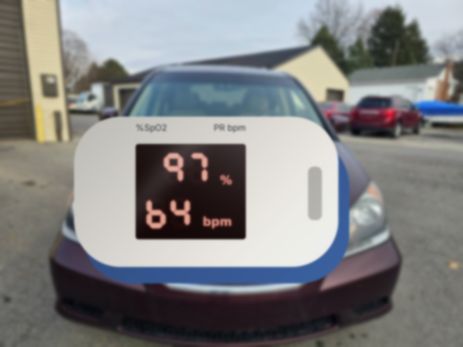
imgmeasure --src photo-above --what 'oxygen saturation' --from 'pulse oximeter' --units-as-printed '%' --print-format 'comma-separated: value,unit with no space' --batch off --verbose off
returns 97,%
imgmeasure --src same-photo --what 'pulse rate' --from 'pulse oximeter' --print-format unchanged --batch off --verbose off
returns 64,bpm
